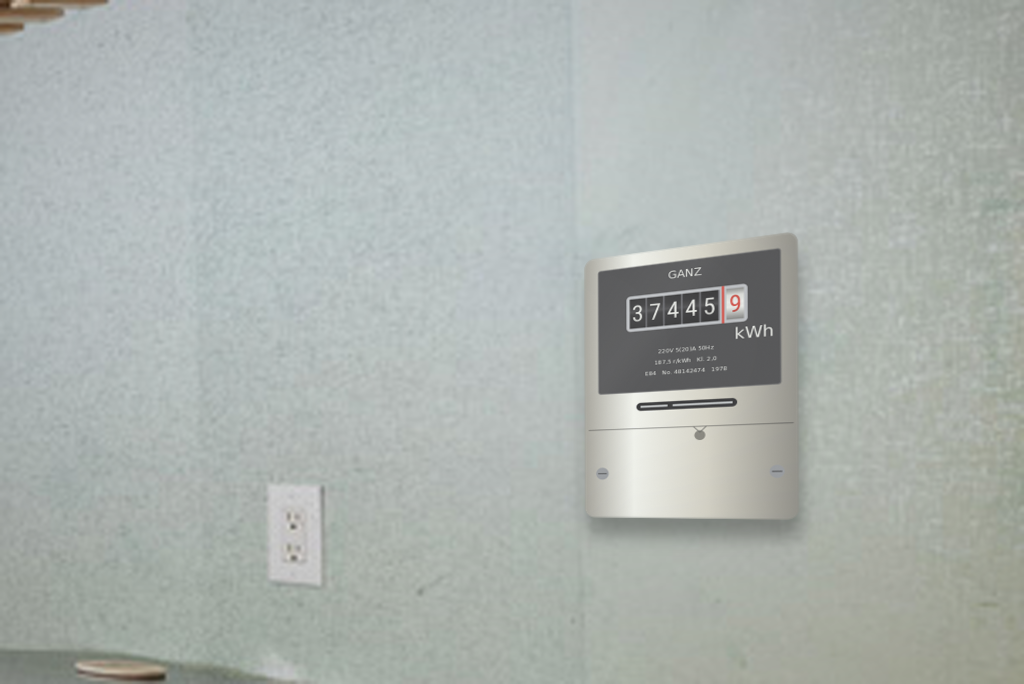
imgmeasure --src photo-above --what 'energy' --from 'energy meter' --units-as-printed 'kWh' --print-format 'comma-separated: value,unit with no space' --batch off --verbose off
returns 37445.9,kWh
